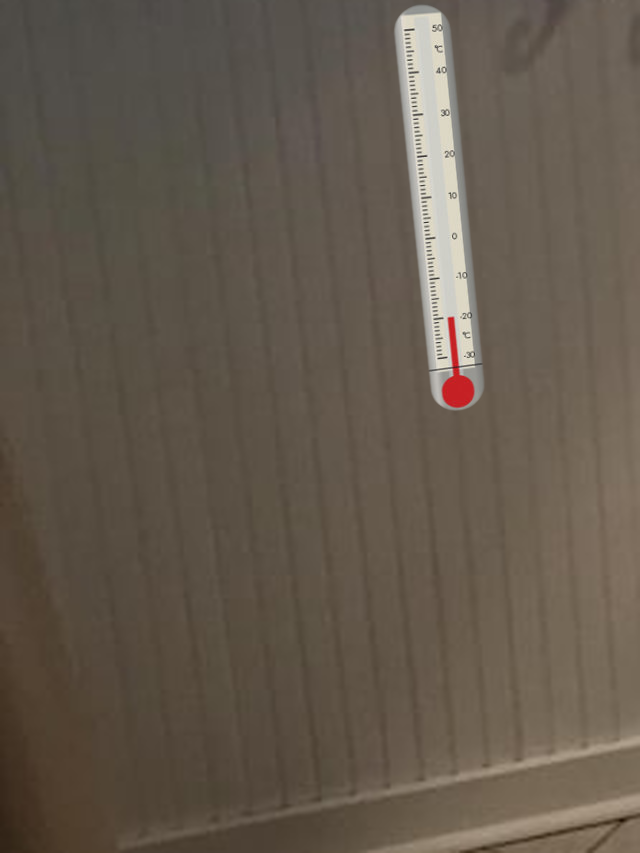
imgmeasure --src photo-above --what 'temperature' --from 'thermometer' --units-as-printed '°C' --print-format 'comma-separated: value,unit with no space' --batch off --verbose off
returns -20,°C
